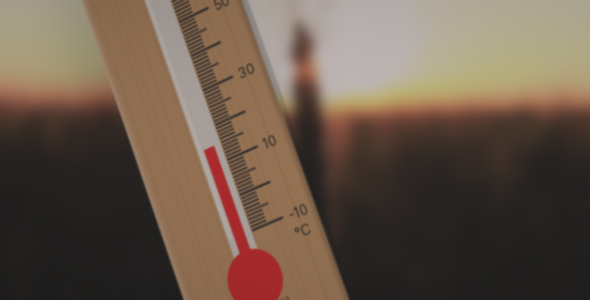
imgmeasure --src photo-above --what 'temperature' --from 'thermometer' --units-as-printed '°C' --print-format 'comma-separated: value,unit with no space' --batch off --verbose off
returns 15,°C
